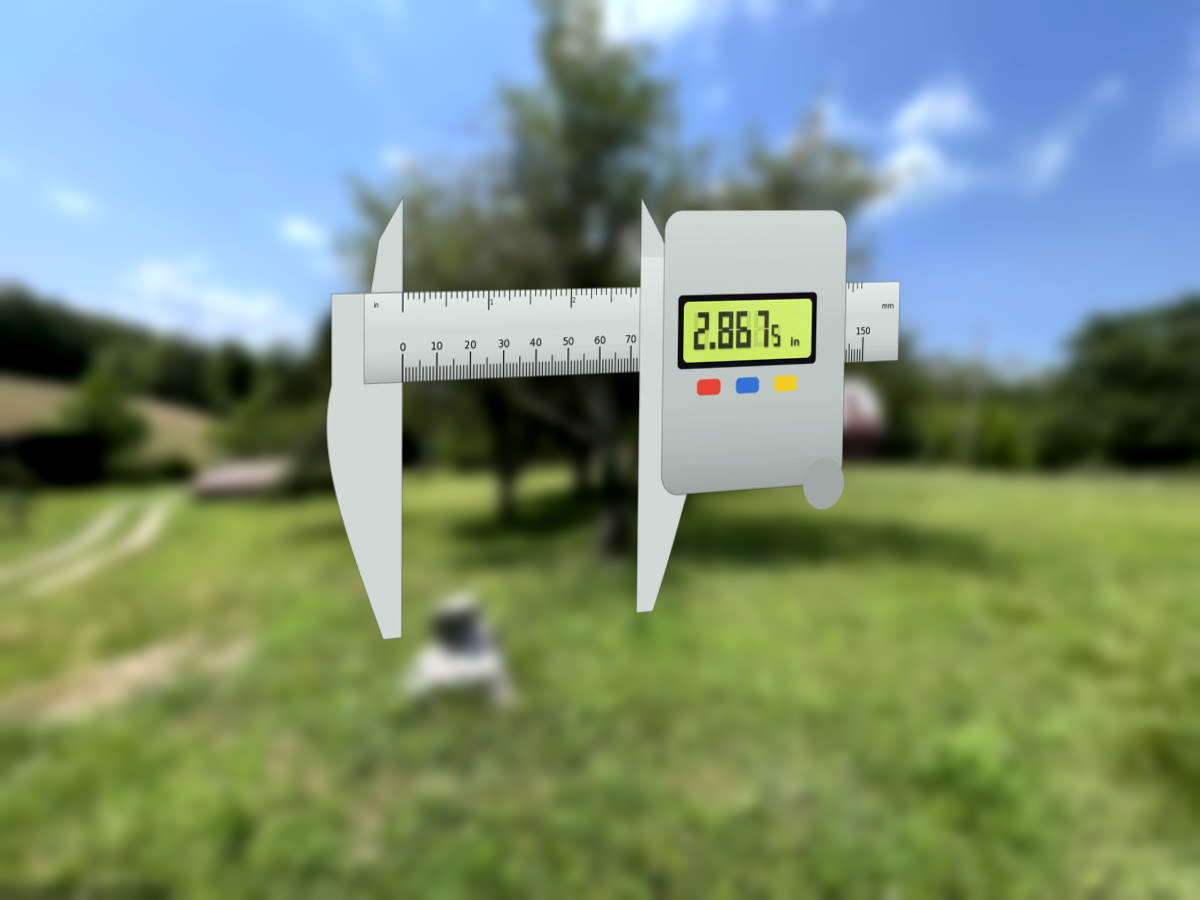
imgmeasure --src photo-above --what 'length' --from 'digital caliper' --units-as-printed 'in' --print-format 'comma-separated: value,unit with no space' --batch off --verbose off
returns 2.8675,in
